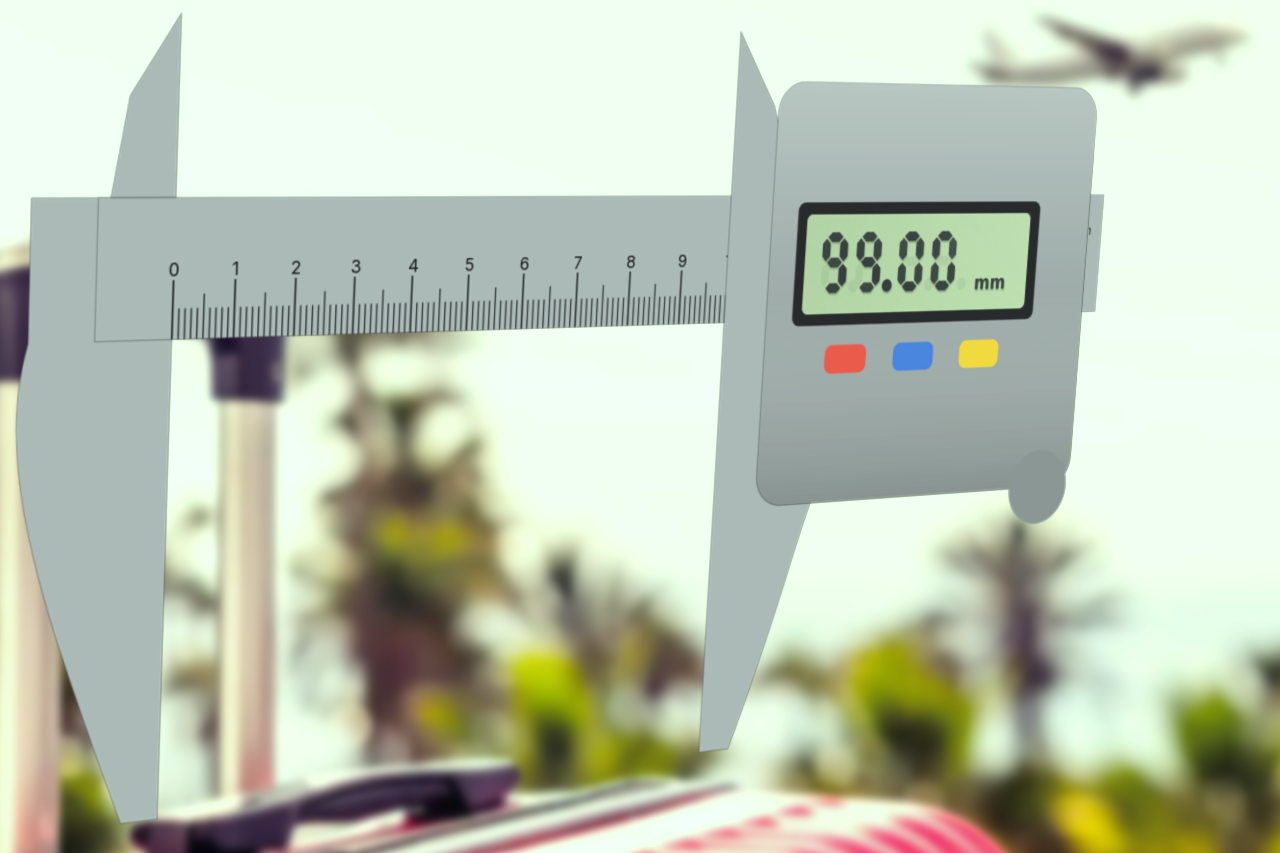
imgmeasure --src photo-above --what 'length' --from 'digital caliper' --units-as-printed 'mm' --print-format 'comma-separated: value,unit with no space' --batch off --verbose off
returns 99.00,mm
